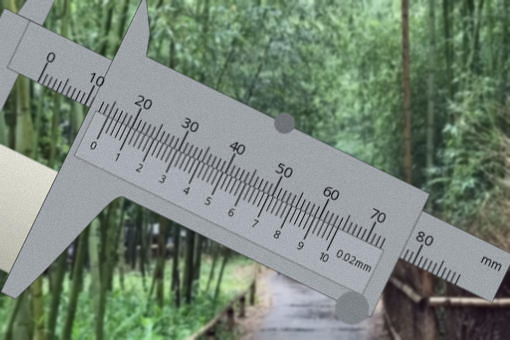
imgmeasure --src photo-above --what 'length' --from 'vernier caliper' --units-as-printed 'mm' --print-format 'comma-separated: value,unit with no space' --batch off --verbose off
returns 15.0,mm
